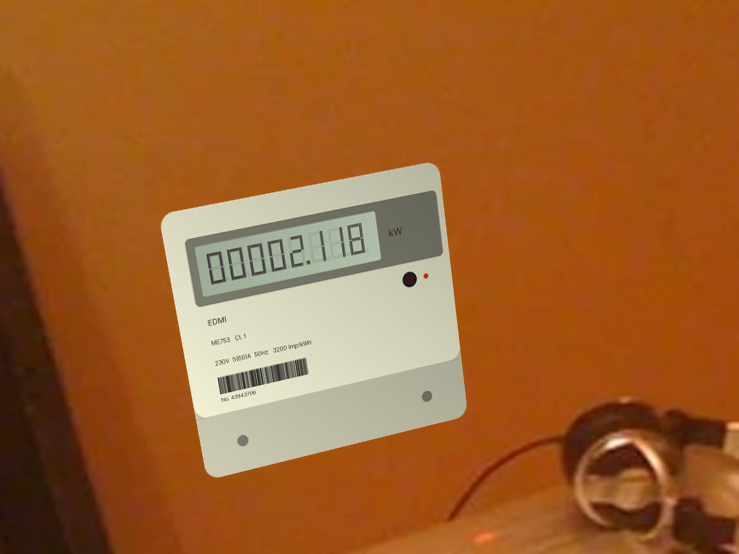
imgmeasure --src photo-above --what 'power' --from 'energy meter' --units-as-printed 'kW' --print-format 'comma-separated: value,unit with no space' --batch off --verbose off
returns 2.118,kW
